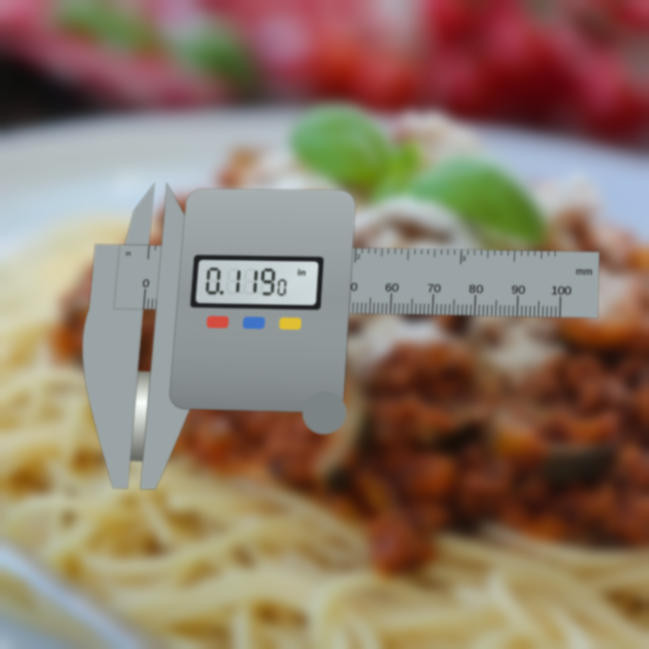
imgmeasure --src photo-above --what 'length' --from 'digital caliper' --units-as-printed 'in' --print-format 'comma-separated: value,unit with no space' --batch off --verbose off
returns 0.1190,in
